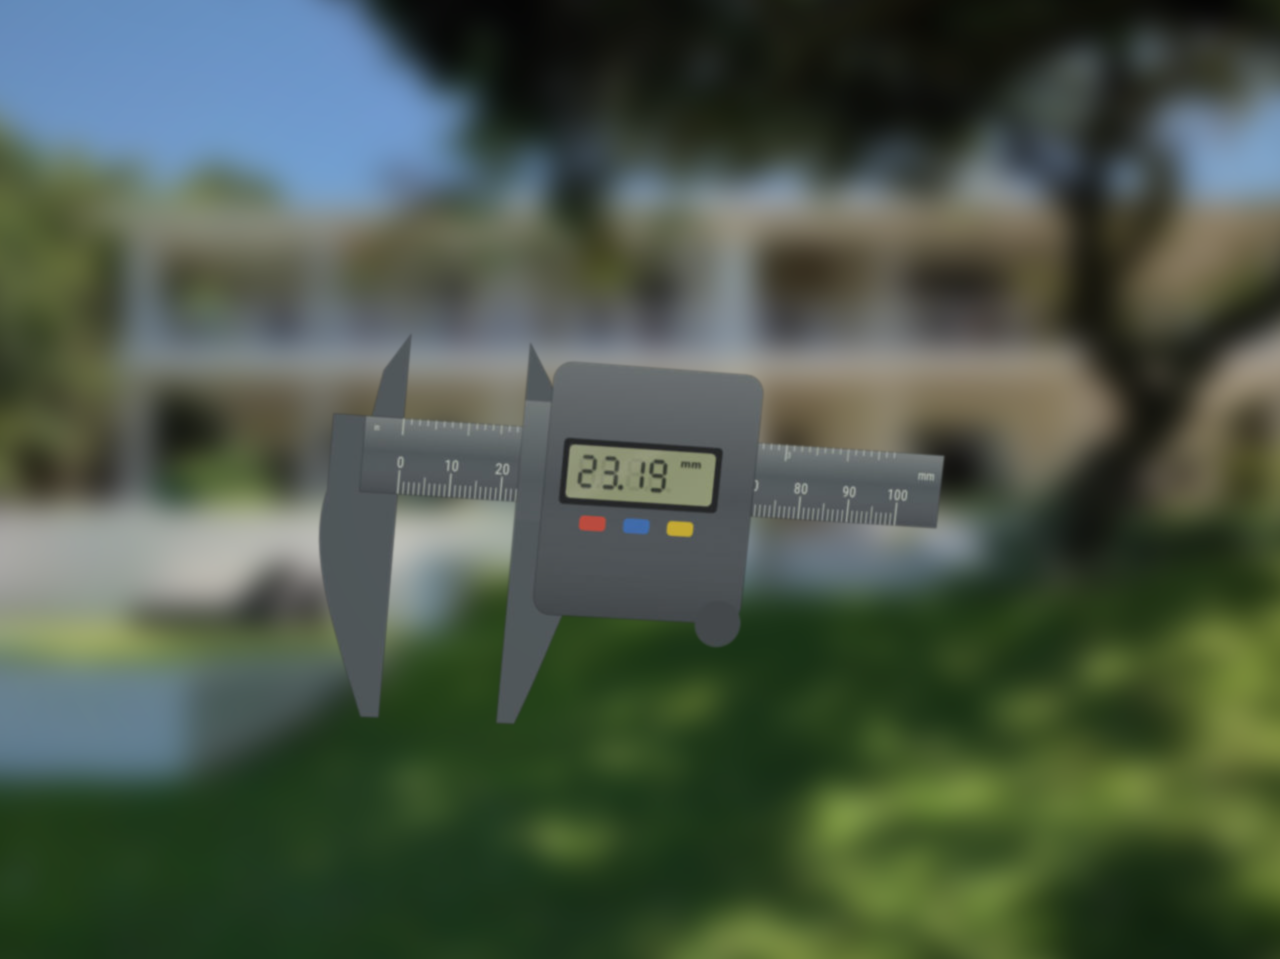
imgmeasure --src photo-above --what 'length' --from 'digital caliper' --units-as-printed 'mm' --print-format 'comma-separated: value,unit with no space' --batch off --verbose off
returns 23.19,mm
